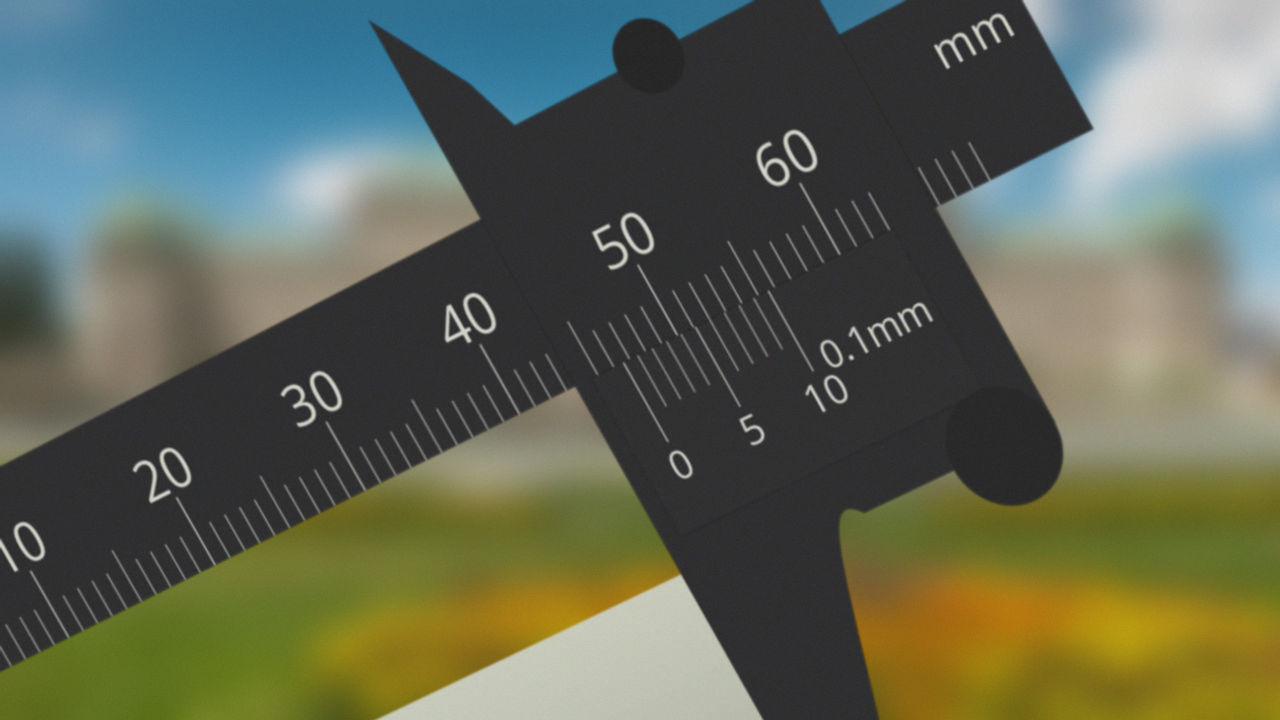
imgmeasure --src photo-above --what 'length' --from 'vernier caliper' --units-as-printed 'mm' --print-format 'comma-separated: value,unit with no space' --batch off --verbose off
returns 46.6,mm
